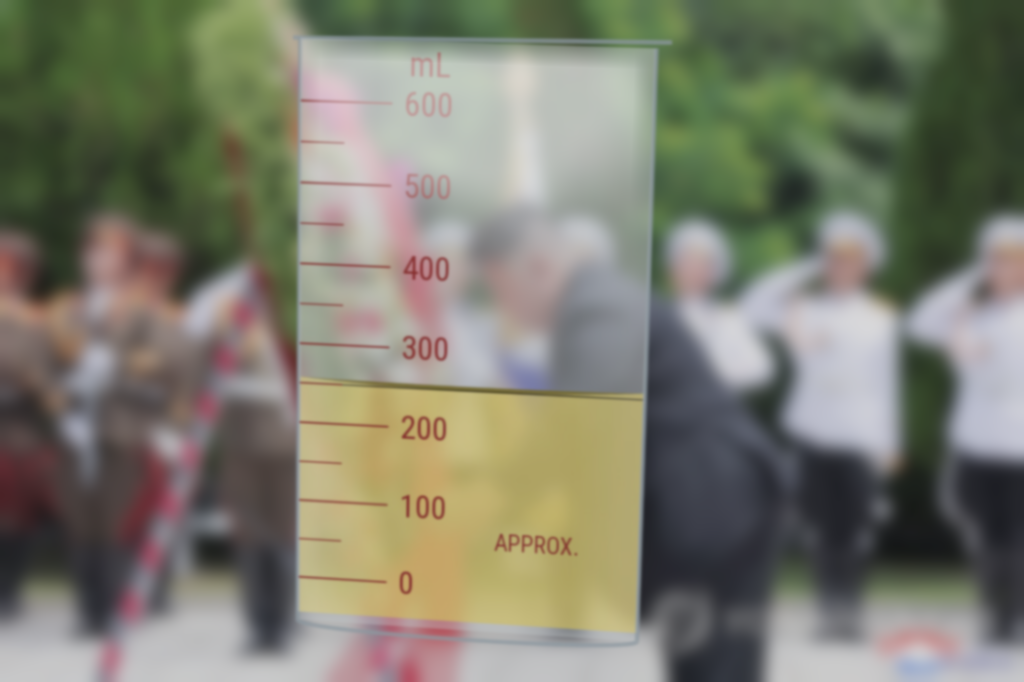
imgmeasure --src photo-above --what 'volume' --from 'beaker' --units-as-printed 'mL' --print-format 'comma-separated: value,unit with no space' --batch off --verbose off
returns 250,mL
